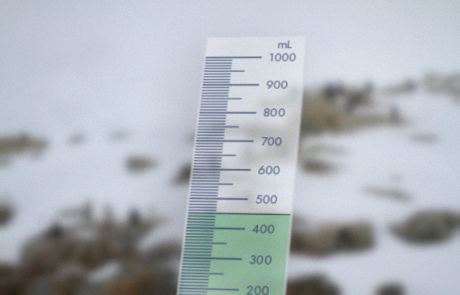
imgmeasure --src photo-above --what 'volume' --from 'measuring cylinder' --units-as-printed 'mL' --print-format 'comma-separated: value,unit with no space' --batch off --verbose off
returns 450,mL
